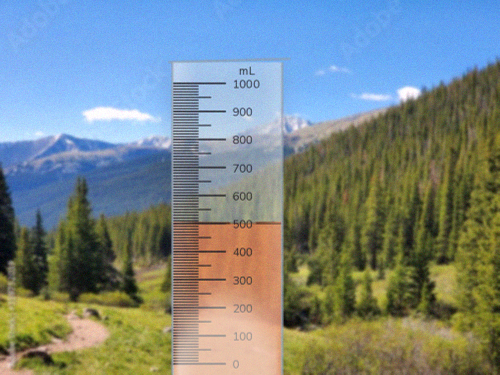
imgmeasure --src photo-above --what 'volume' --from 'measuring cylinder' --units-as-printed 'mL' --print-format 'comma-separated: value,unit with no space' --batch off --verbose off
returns 500,mL
